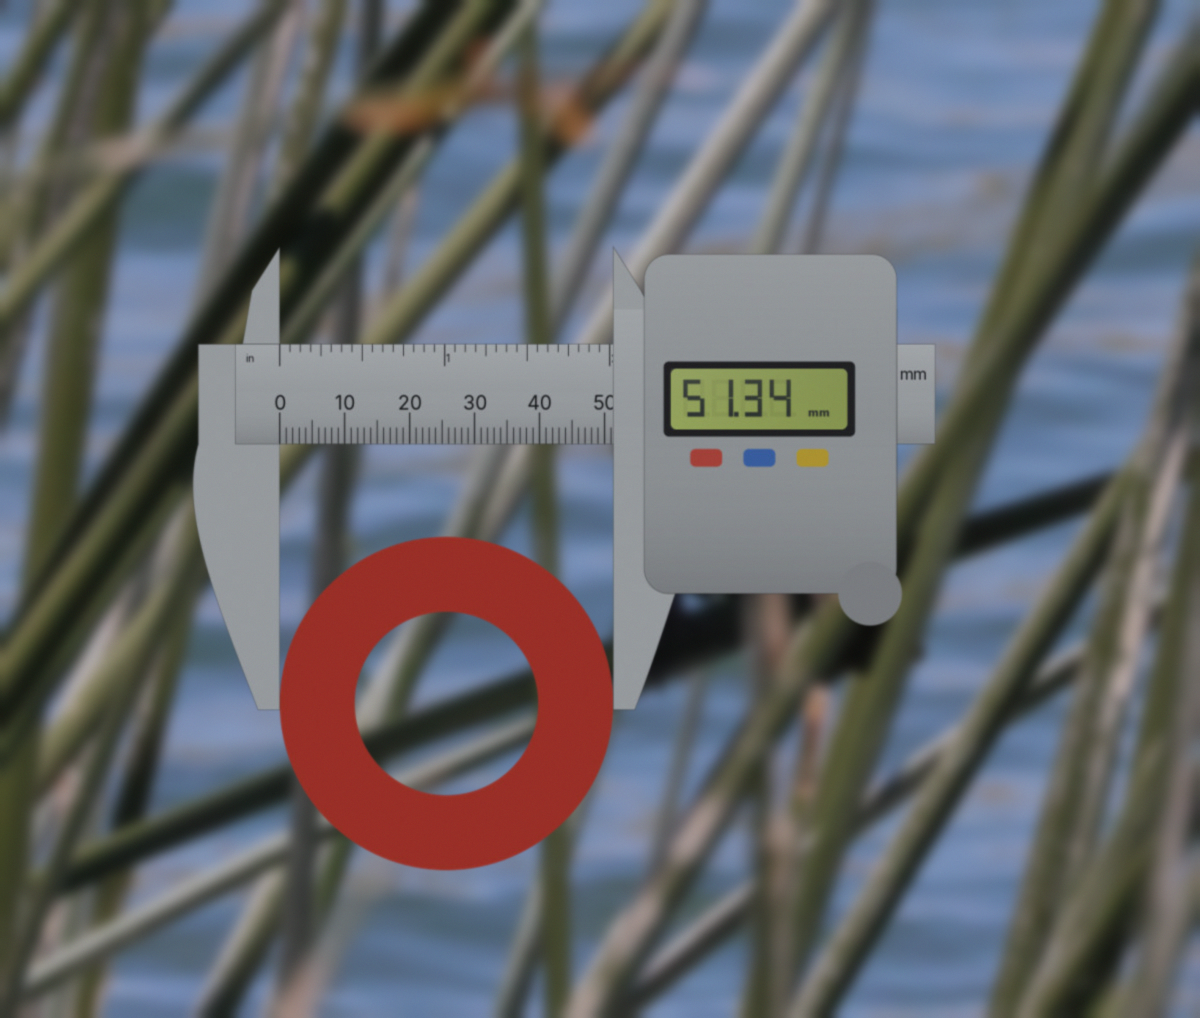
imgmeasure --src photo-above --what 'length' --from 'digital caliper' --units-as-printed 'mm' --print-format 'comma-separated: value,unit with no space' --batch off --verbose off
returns 51.34,mm
